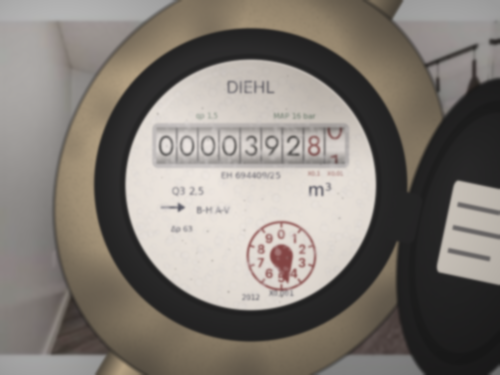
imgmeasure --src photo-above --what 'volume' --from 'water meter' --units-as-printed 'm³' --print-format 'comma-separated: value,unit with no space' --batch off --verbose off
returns 392.804,m³
